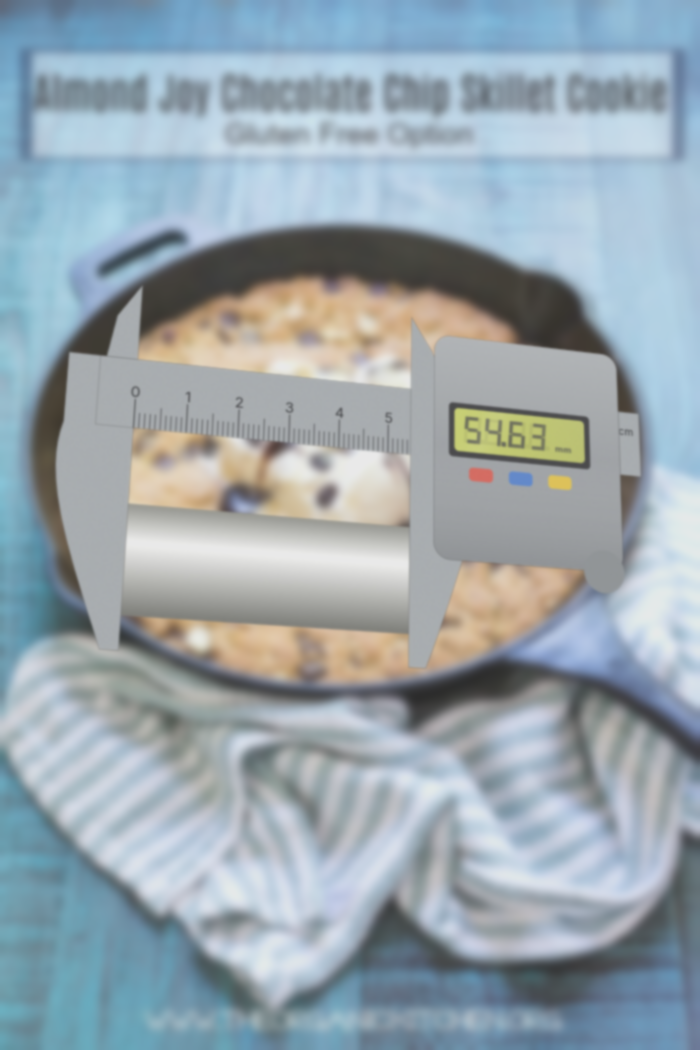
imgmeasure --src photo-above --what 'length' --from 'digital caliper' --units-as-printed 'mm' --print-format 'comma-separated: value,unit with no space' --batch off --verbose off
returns 54.63,mm
